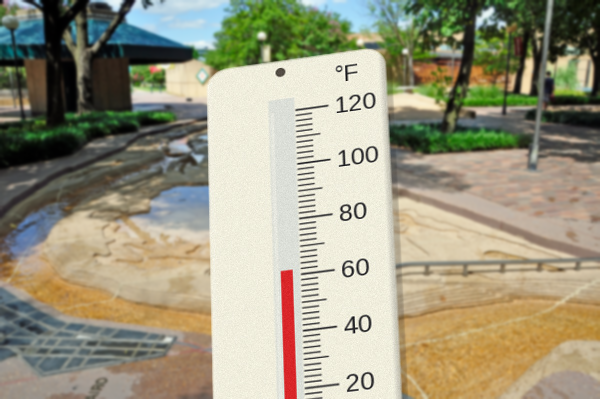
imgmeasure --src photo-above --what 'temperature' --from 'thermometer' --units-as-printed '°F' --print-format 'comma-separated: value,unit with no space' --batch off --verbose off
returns 62,°F
